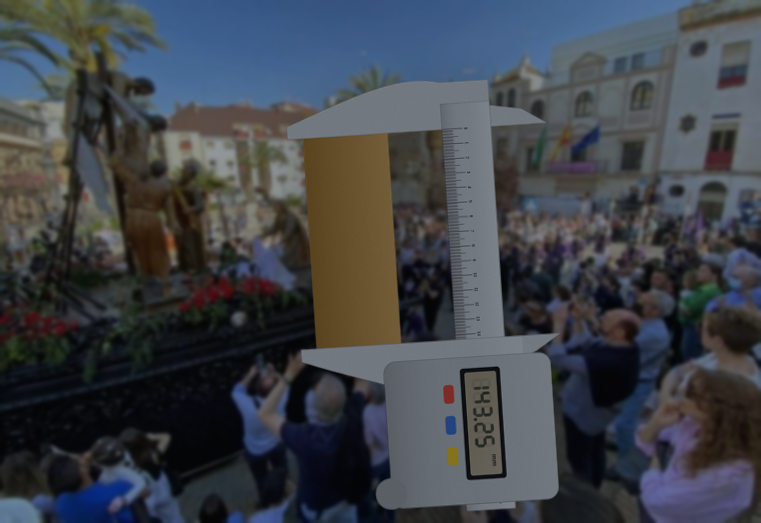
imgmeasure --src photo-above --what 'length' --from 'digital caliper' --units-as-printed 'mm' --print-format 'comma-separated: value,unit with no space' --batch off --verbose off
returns 143.25,mm
